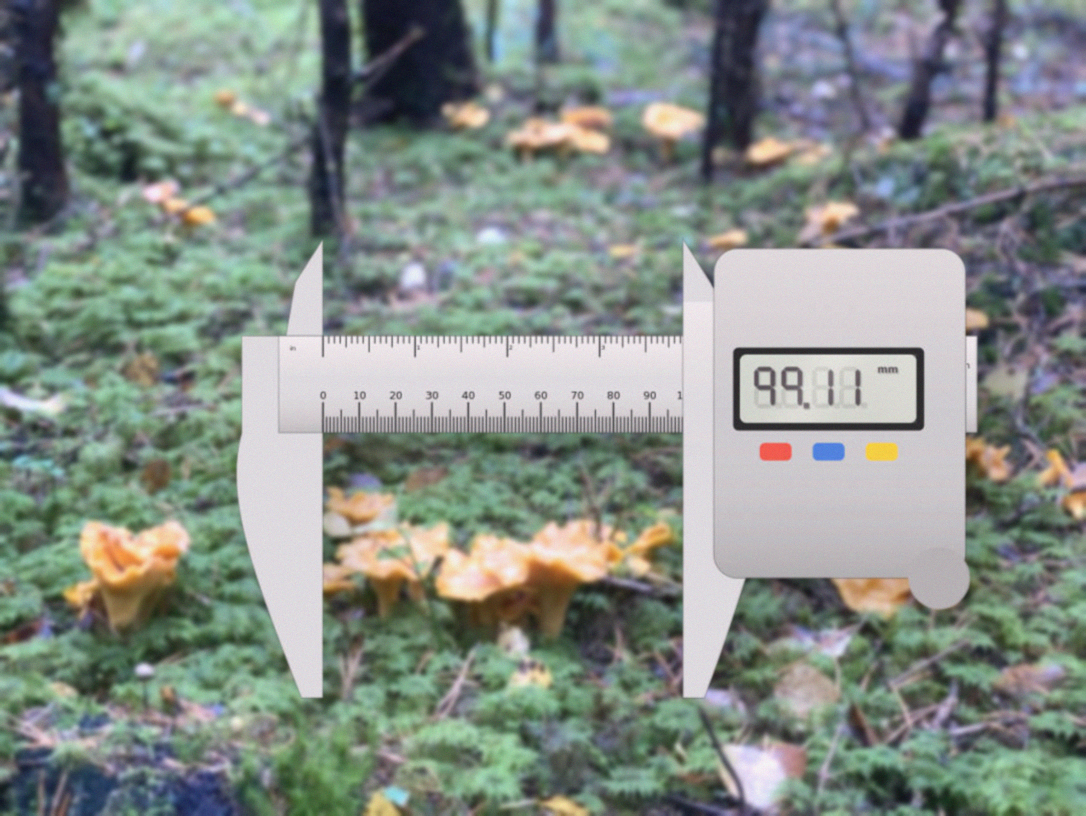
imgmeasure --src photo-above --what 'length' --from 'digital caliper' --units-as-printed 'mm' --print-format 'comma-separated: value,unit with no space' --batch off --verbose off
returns 99.11,mm
